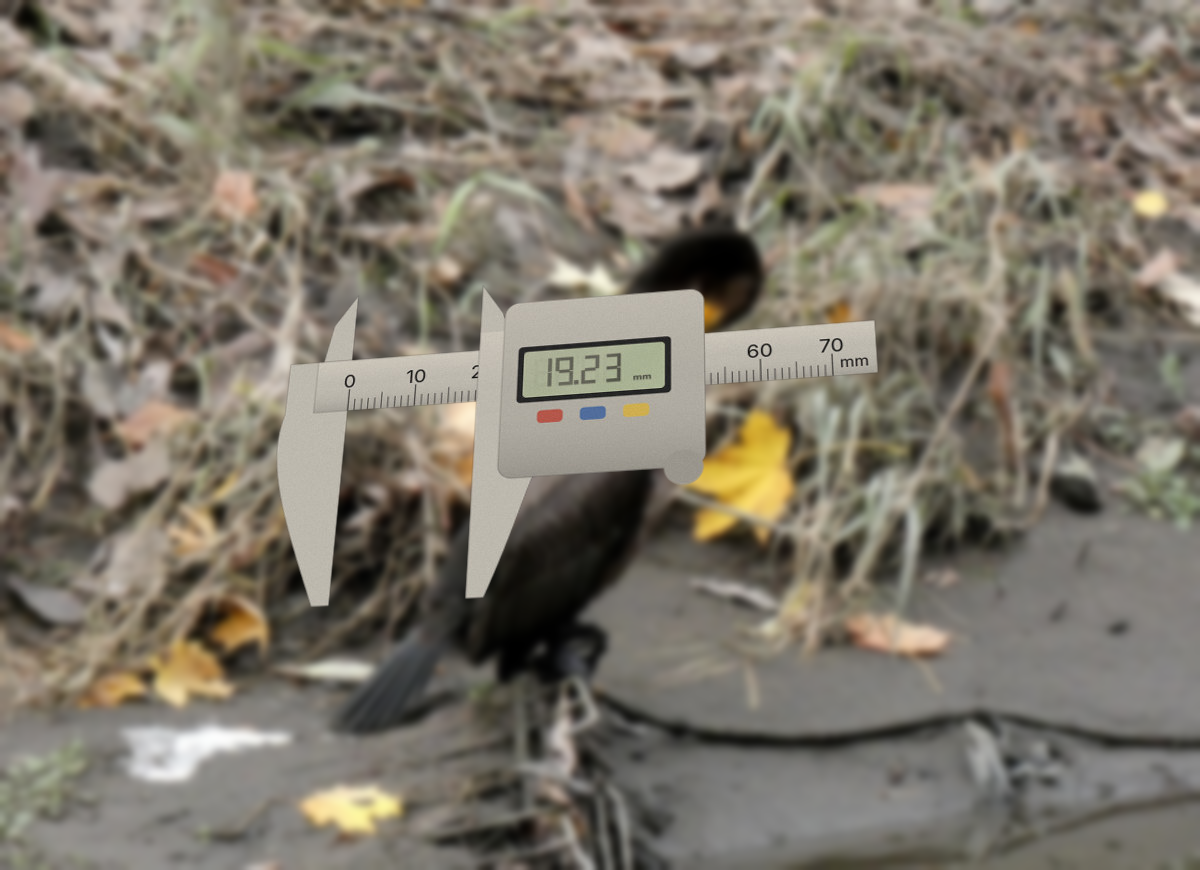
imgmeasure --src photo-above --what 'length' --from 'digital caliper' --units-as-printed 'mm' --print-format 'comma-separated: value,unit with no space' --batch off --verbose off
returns 19.23,mm
